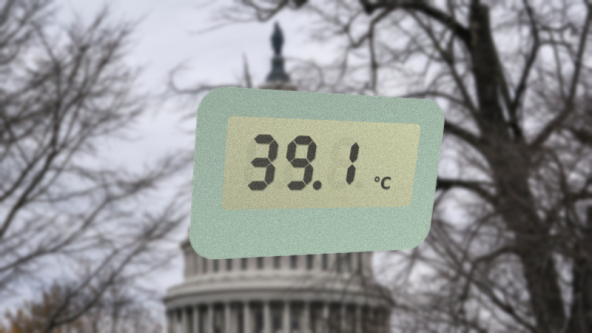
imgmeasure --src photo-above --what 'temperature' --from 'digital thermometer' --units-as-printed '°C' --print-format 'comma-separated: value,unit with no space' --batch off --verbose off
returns 39.1,°C
